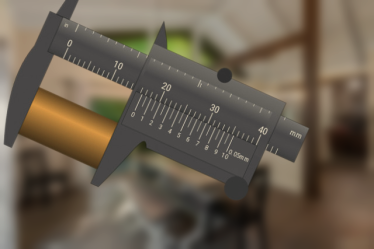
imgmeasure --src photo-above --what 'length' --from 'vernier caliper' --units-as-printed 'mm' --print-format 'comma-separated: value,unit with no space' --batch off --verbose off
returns 16.4,mm
